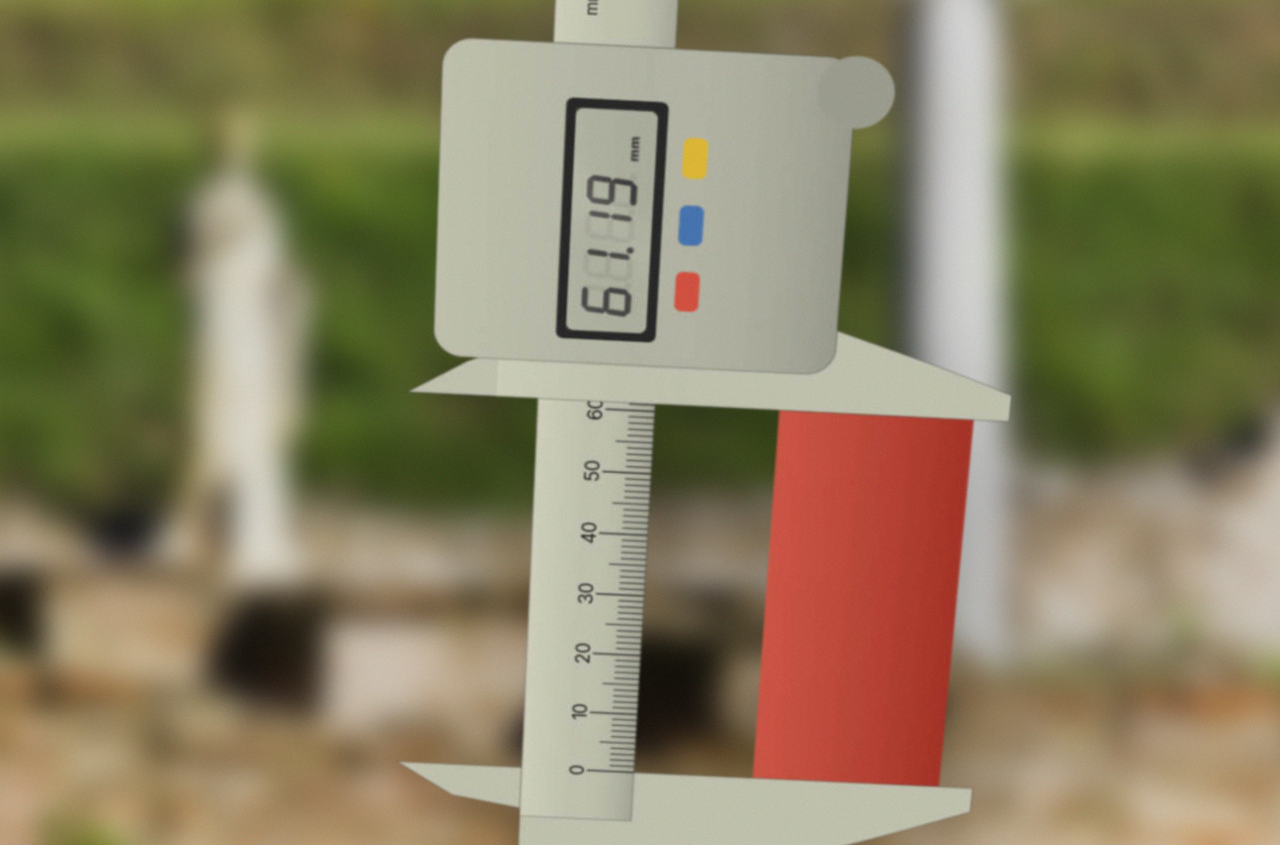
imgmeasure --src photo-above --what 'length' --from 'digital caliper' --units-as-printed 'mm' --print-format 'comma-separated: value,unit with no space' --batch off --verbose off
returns 61.19,mm
